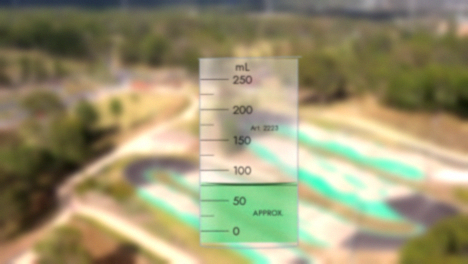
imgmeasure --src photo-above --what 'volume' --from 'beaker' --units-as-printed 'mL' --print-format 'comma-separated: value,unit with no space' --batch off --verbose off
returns 75,mL
